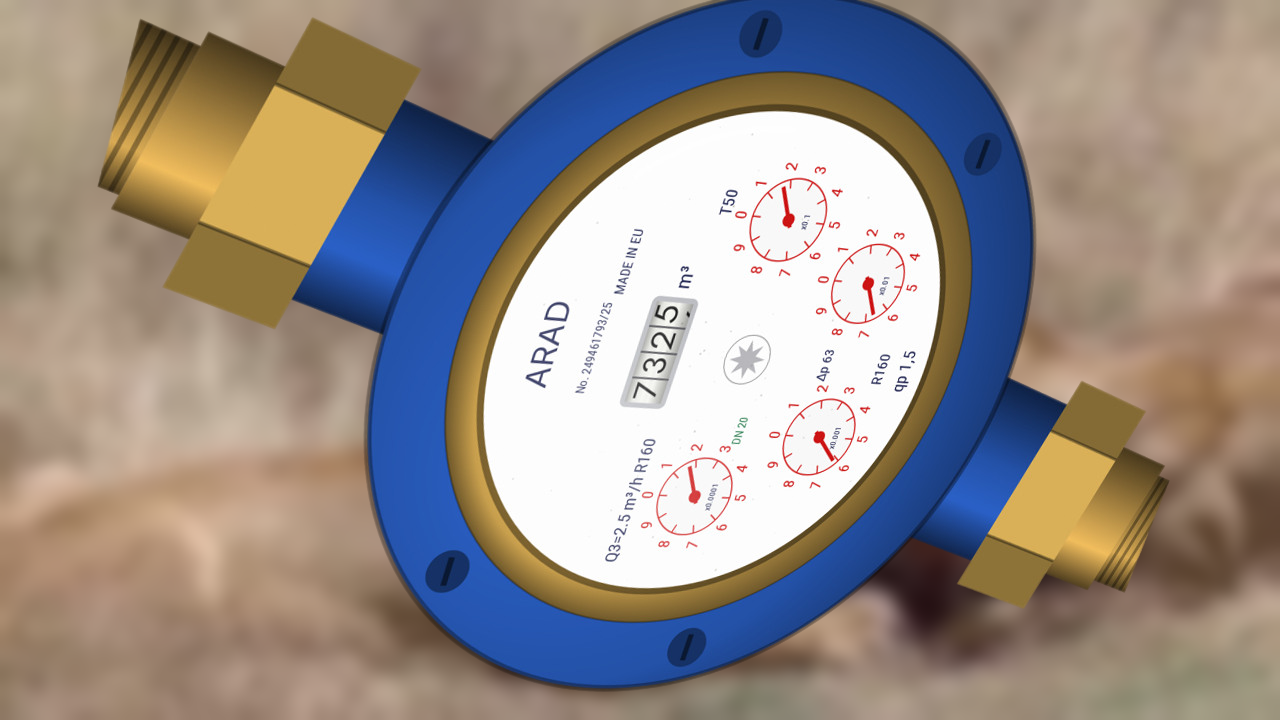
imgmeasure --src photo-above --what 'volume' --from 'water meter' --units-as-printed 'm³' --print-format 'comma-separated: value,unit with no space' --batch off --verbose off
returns 7325.1661,m³
